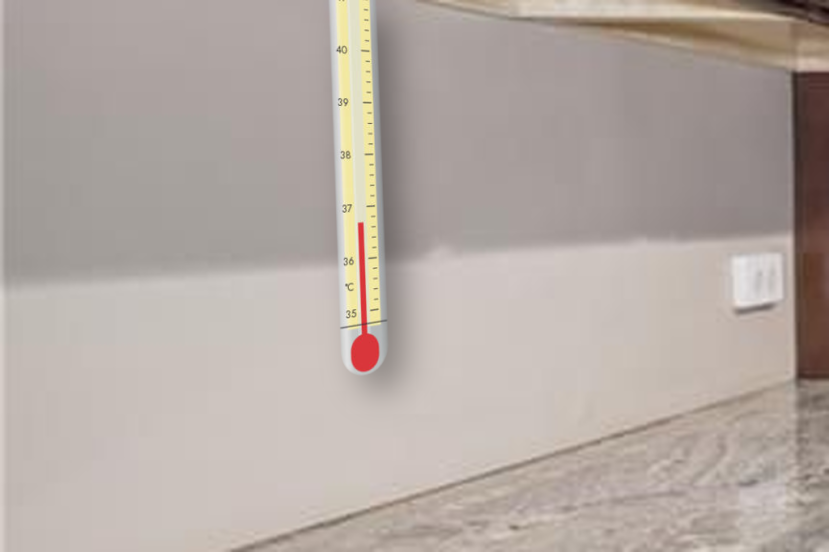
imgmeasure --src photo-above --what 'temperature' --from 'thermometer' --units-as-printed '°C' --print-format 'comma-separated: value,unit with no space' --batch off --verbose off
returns 36.7,°C
